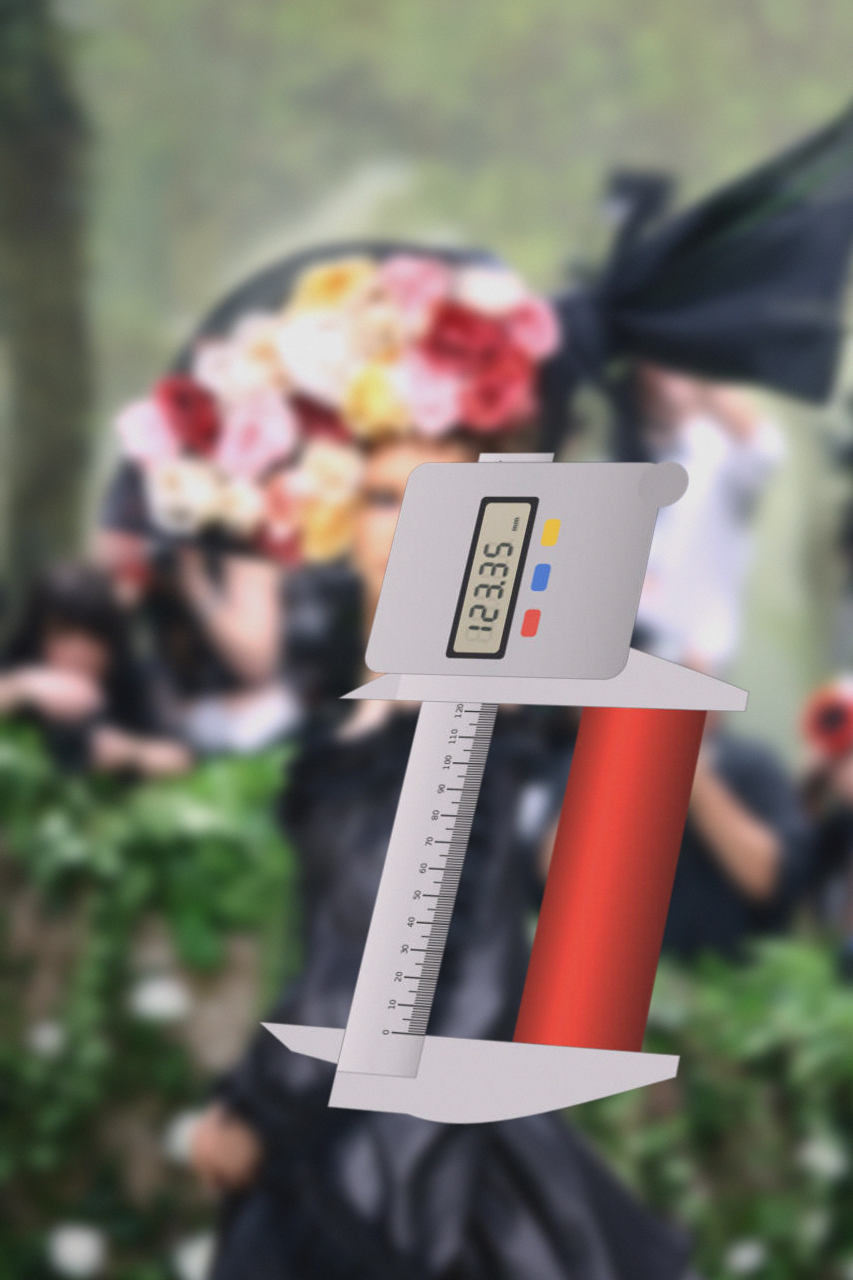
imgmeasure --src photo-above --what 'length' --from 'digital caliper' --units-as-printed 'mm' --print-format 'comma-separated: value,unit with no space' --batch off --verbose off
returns 123.35,mm
